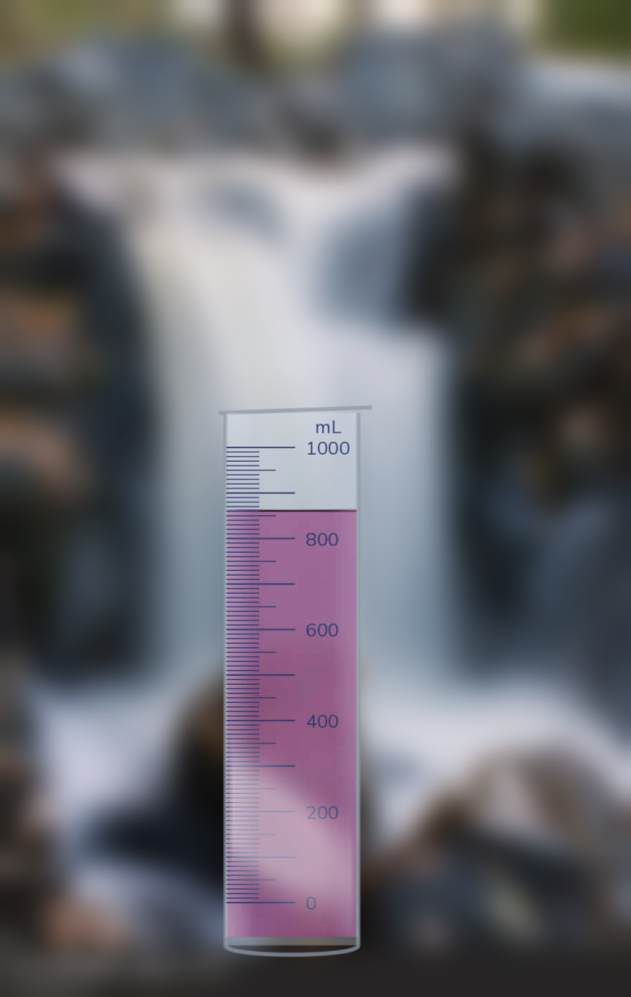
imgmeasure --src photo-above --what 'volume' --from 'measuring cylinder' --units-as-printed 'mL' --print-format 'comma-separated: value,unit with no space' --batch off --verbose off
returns 860,mL
